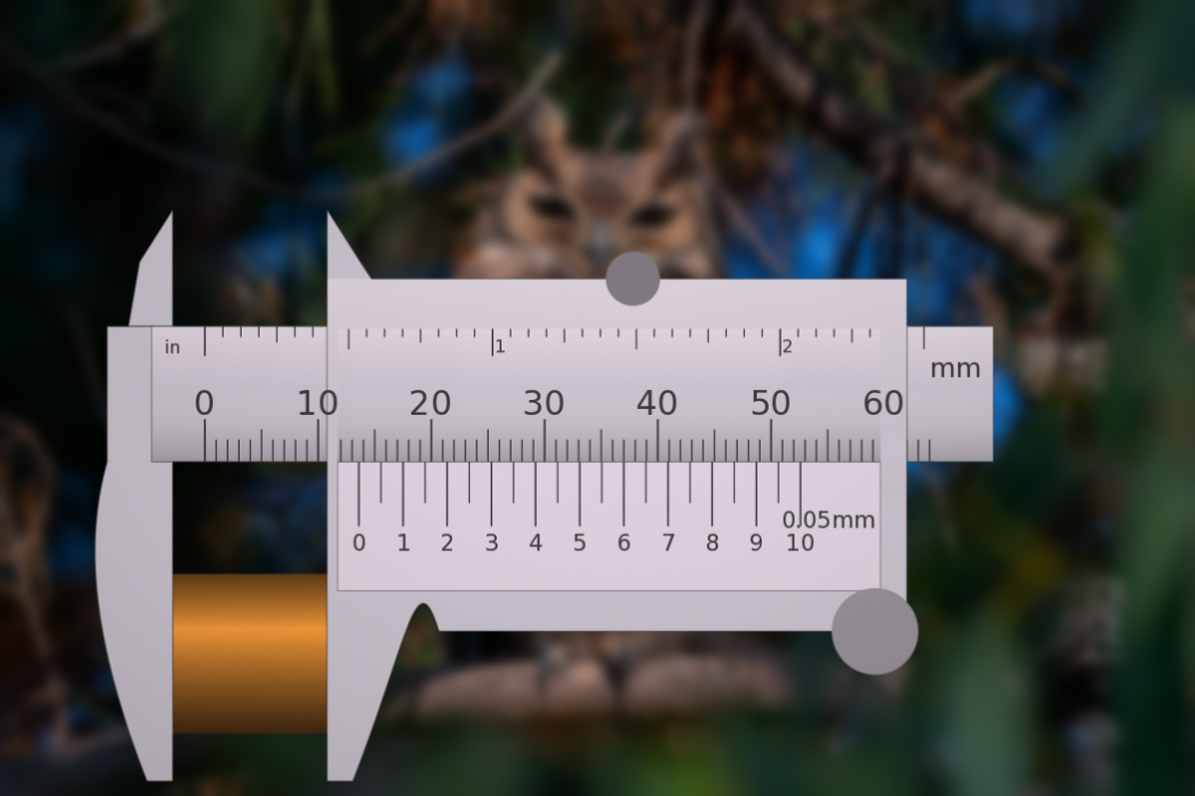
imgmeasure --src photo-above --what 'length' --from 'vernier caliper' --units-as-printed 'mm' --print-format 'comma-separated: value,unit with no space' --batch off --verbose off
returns 13.6,mm
